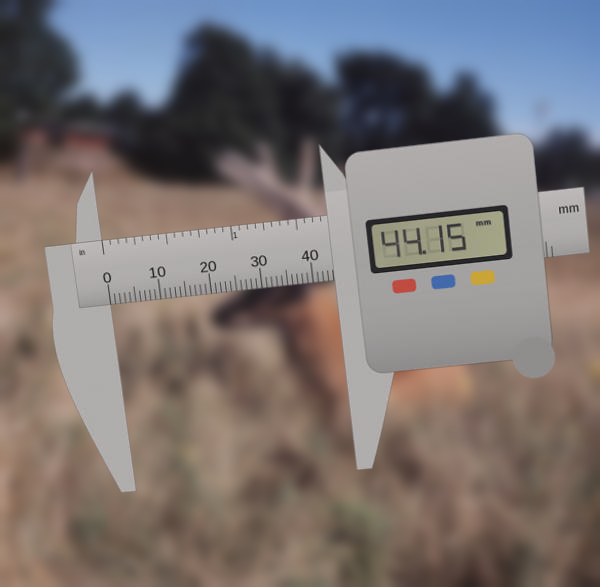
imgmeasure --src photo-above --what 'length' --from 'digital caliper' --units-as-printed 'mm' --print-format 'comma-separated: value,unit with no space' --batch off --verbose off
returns 44.15,mm
